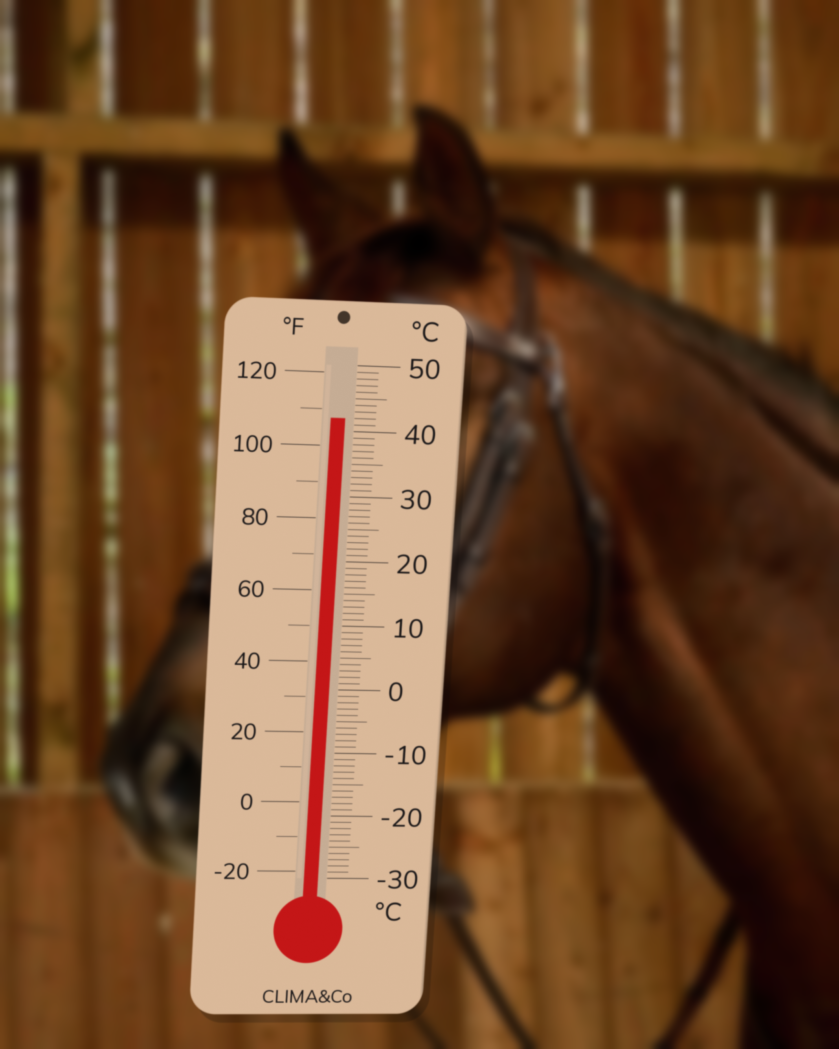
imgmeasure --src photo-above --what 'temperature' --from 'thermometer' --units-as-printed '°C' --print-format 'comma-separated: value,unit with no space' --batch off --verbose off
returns 42,°C
